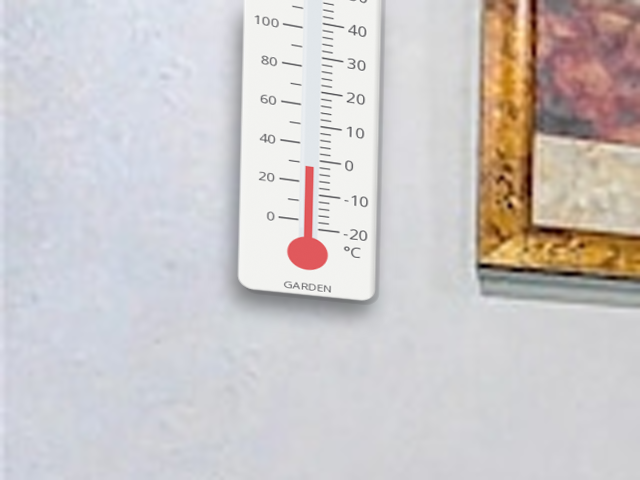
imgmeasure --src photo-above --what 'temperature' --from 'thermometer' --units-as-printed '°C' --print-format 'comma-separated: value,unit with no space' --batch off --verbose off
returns -2,°C
